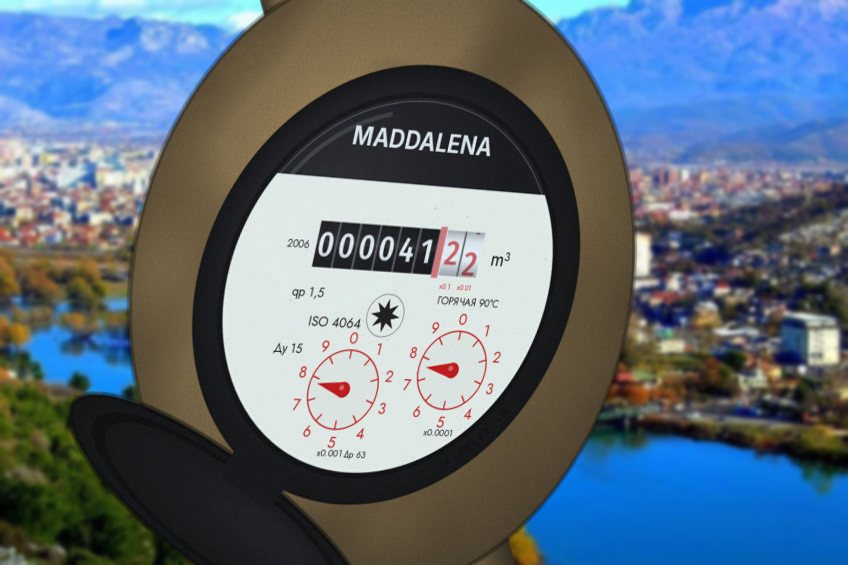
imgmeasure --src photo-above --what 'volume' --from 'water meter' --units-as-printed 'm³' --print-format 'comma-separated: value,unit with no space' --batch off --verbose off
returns 41.2177,m³
